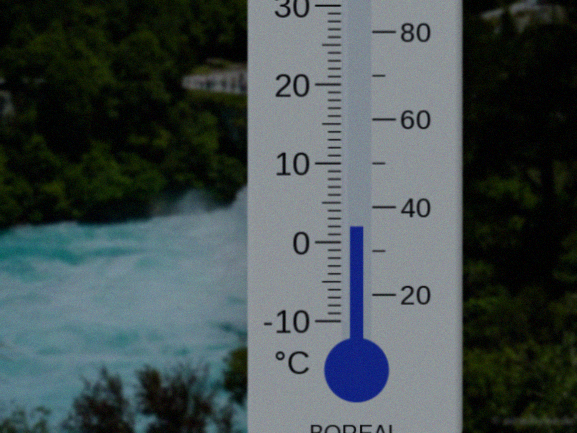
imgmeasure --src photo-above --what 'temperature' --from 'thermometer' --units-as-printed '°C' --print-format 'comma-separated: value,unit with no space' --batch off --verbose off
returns 2,°C
